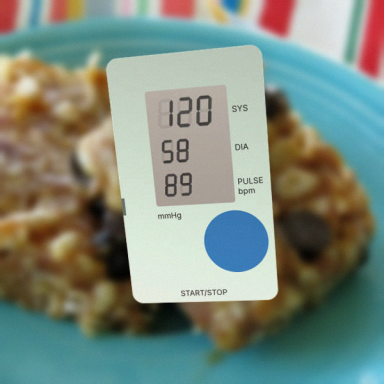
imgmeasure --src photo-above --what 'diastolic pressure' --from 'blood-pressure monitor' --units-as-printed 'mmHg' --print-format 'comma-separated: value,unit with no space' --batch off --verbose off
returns 58,mmHg
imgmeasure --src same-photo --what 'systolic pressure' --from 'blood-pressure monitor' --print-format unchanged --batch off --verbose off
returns 120,mmHg
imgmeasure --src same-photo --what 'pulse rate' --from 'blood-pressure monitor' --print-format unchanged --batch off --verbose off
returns 89,bpm
